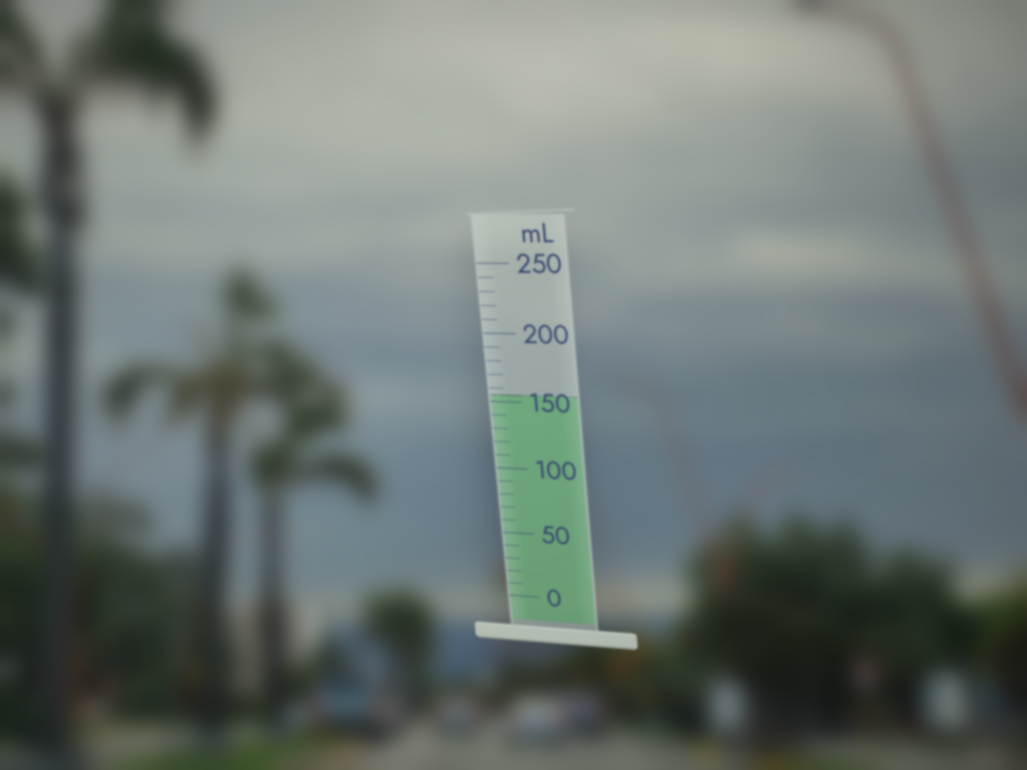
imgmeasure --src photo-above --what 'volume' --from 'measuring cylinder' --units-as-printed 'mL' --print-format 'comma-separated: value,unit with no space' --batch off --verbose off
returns 155,mL
